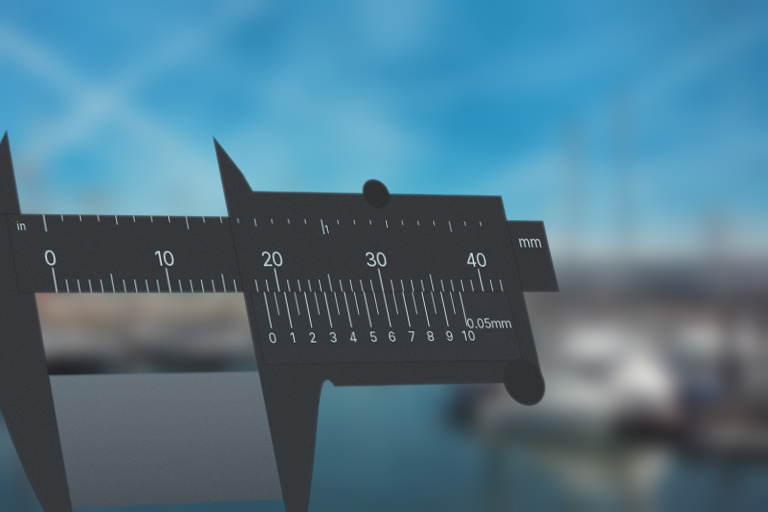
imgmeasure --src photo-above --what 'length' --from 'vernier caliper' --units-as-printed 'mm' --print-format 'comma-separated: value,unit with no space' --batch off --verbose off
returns 18.6,mm
